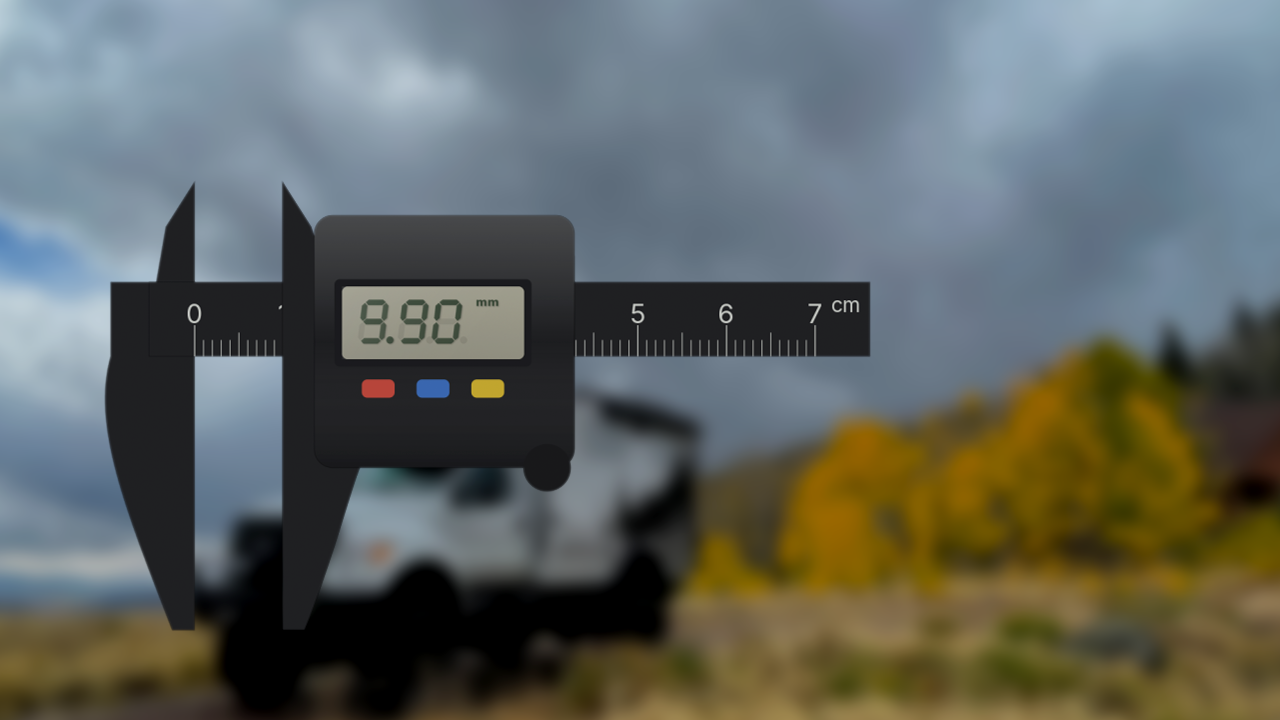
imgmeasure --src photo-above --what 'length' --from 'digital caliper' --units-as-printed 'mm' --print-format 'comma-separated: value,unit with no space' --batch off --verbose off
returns 9.90,mm
